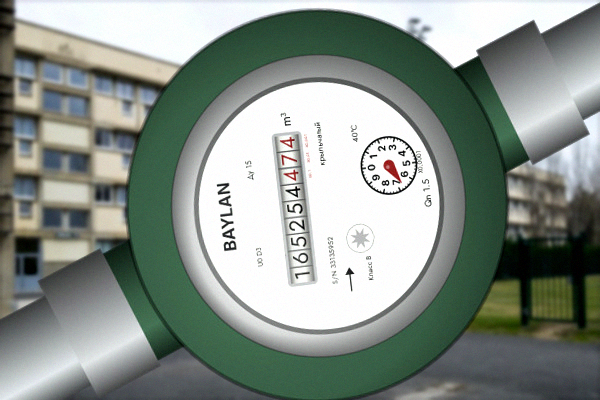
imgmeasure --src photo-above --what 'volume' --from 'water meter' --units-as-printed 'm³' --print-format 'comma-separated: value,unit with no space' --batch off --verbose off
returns 165254.4746,m³
